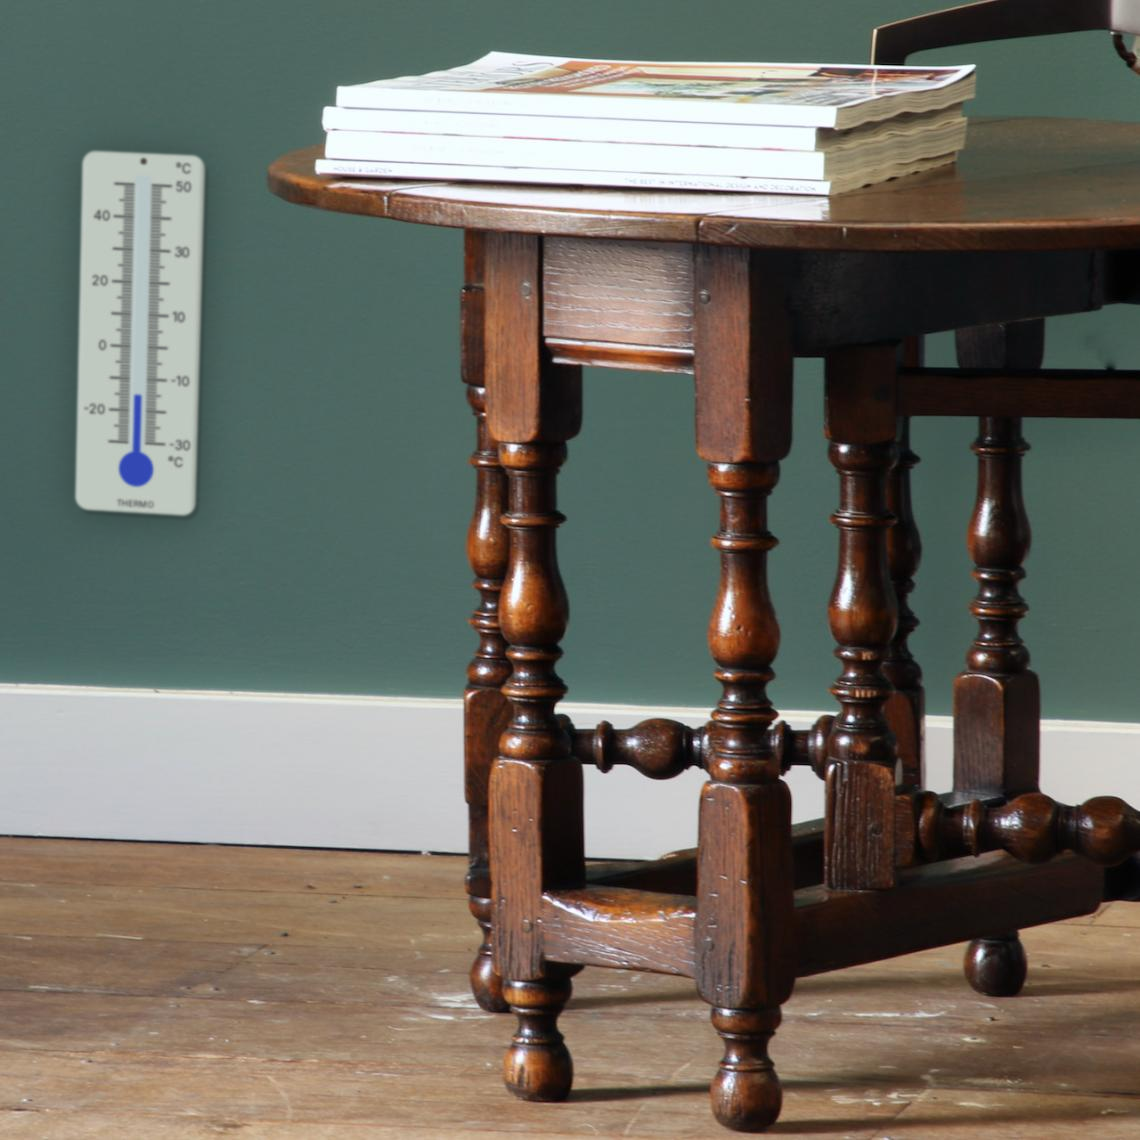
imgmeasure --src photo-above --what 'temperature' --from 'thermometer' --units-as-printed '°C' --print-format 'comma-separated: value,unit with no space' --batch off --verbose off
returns -15,°C
